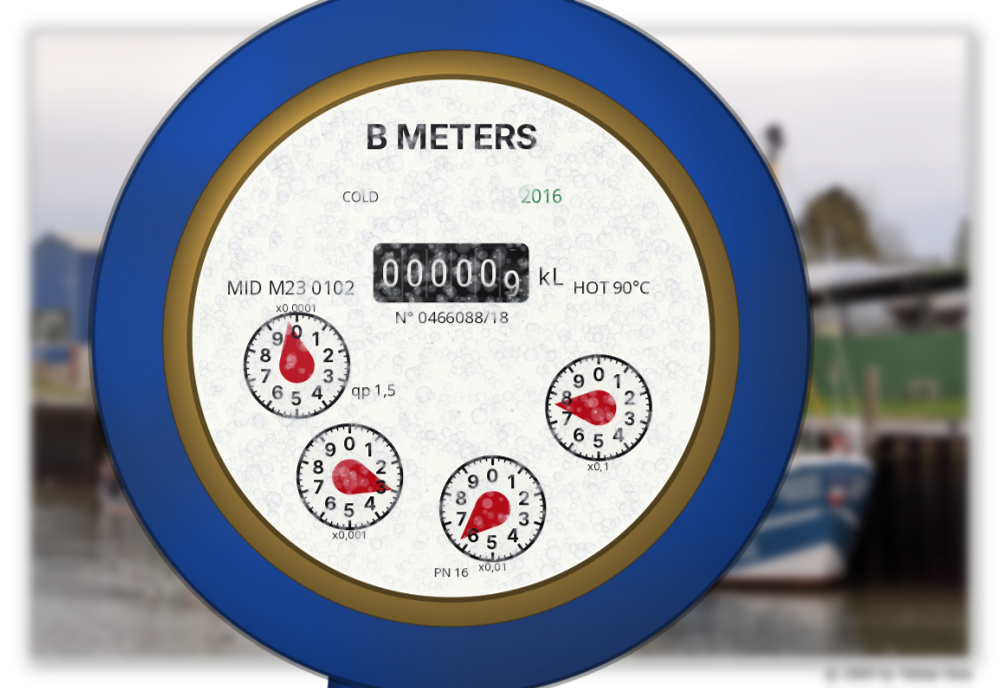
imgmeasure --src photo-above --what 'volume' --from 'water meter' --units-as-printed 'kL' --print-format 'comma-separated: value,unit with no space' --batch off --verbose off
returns 8.7629,kL
